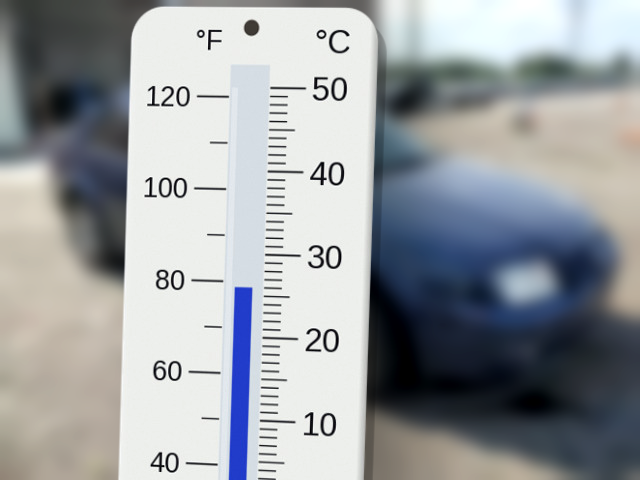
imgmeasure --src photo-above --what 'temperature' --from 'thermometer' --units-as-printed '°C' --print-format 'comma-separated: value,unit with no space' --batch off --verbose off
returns 26,°C
